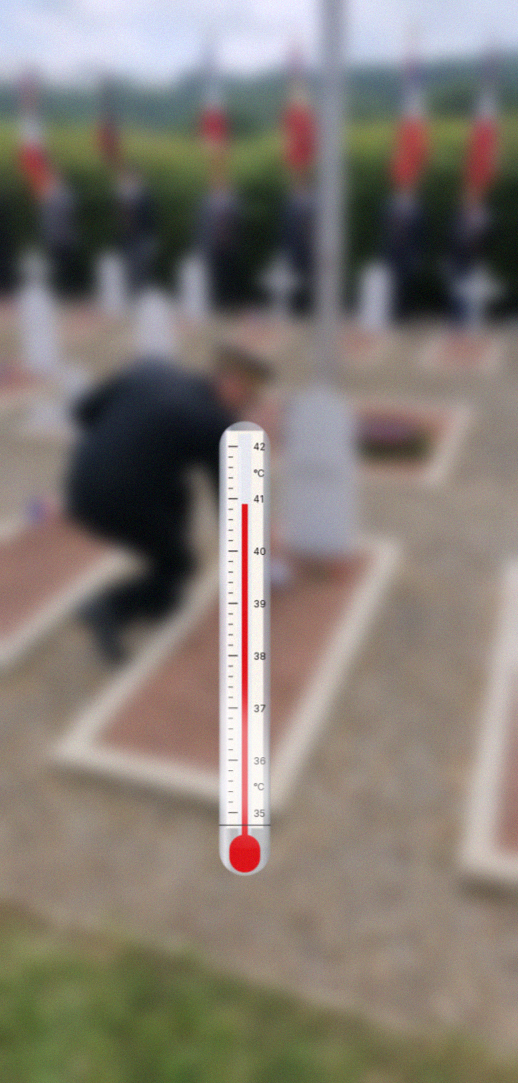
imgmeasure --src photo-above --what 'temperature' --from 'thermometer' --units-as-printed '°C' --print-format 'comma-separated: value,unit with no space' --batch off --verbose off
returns 40.9,°C
